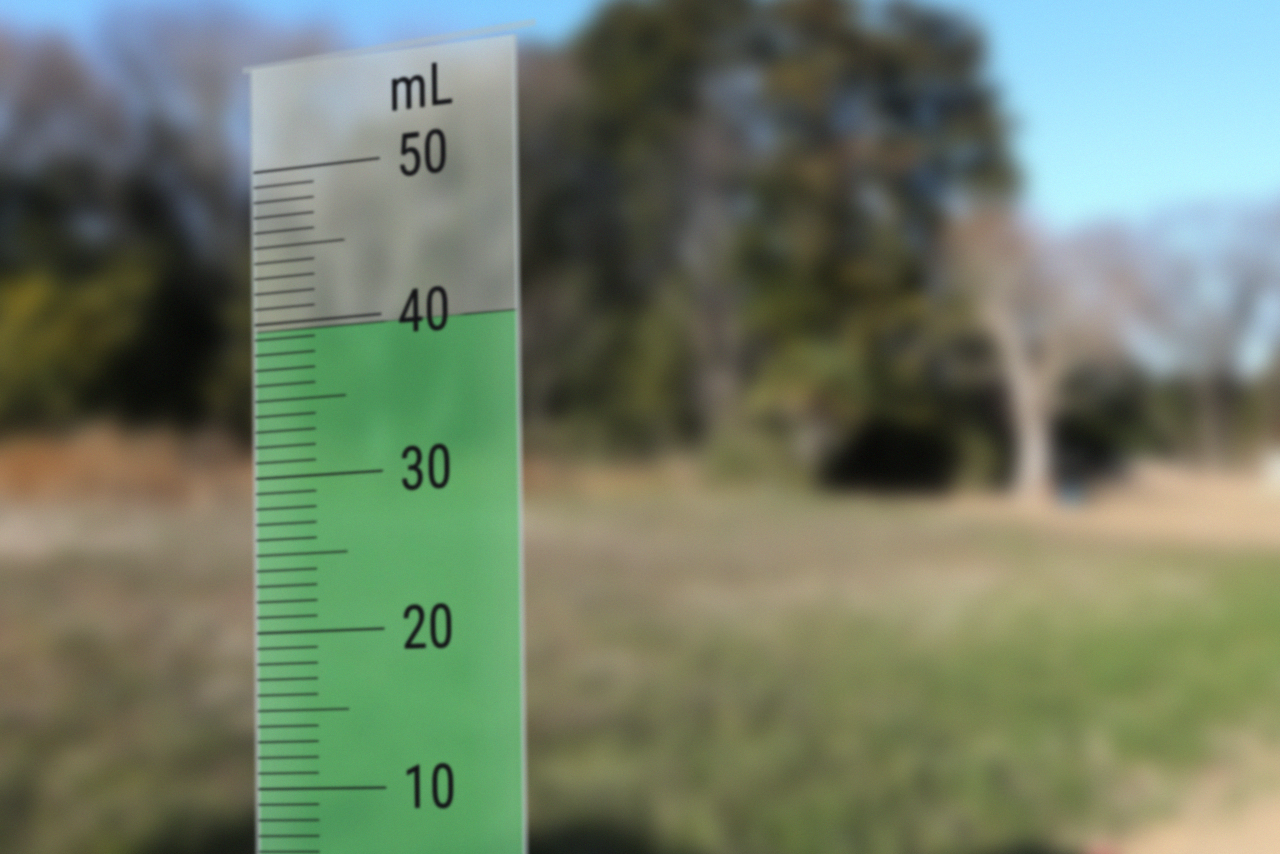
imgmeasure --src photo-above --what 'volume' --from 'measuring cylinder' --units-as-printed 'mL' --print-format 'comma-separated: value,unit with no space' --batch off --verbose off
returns 39.5,mL
